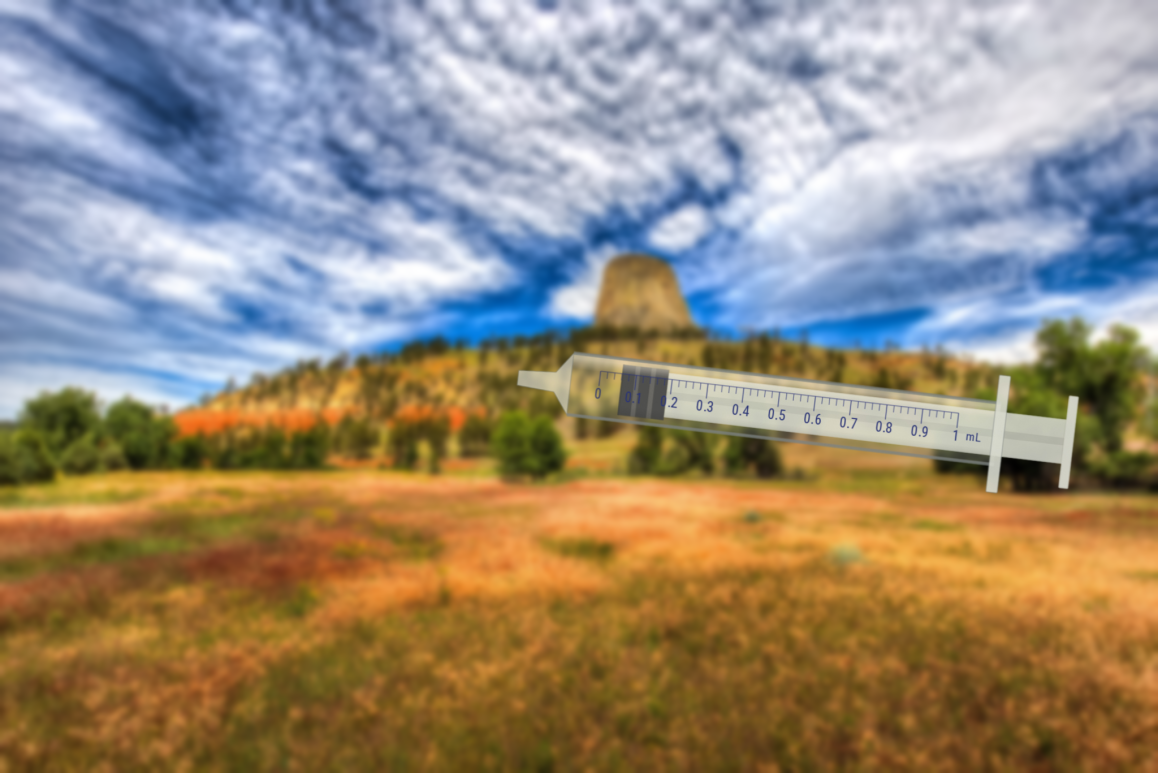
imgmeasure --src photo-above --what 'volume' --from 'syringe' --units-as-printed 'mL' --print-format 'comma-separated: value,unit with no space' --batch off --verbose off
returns 0.06,mL
